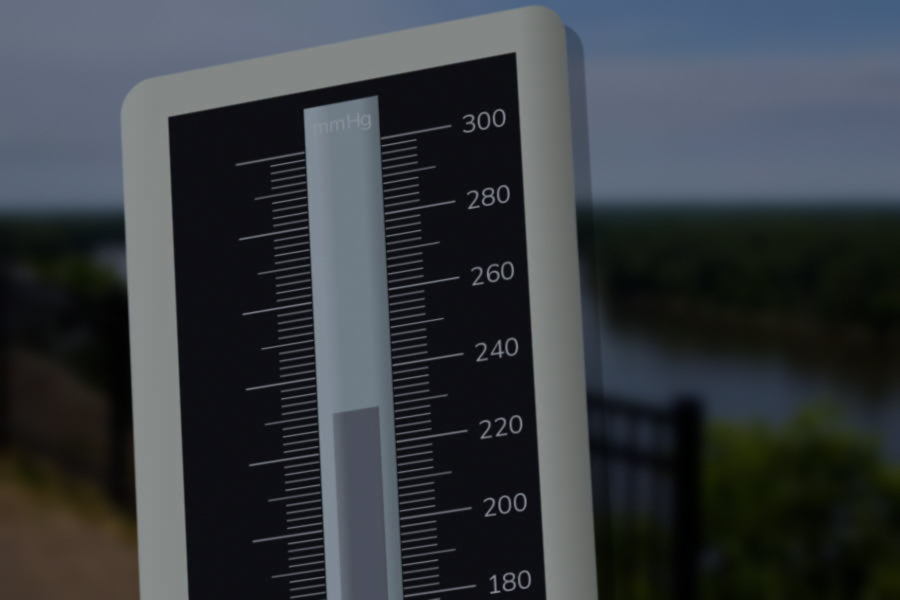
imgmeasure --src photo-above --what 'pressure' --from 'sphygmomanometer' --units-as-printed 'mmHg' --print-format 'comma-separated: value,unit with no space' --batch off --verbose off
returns 230,mmHg
